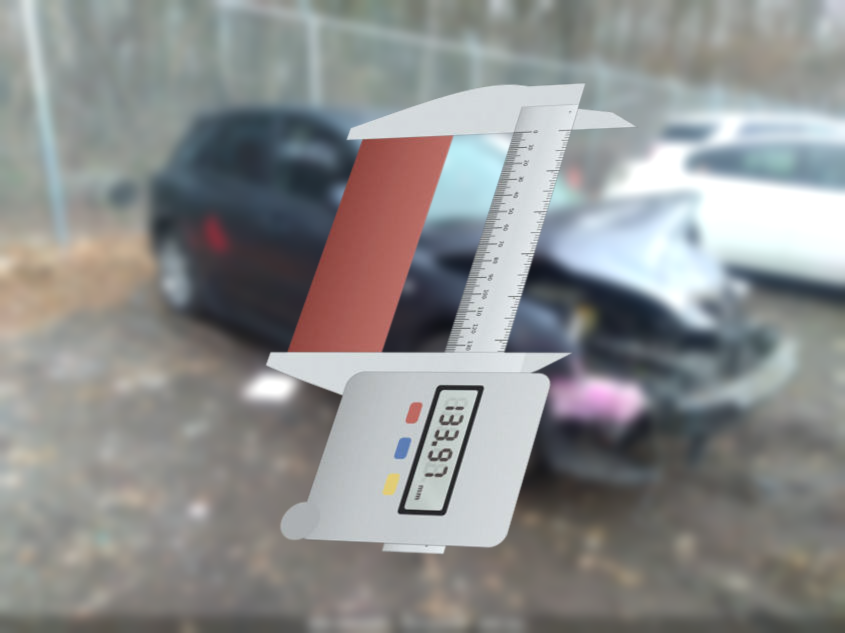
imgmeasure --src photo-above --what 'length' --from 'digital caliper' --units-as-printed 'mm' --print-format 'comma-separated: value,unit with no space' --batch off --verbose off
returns 133.97,mm
